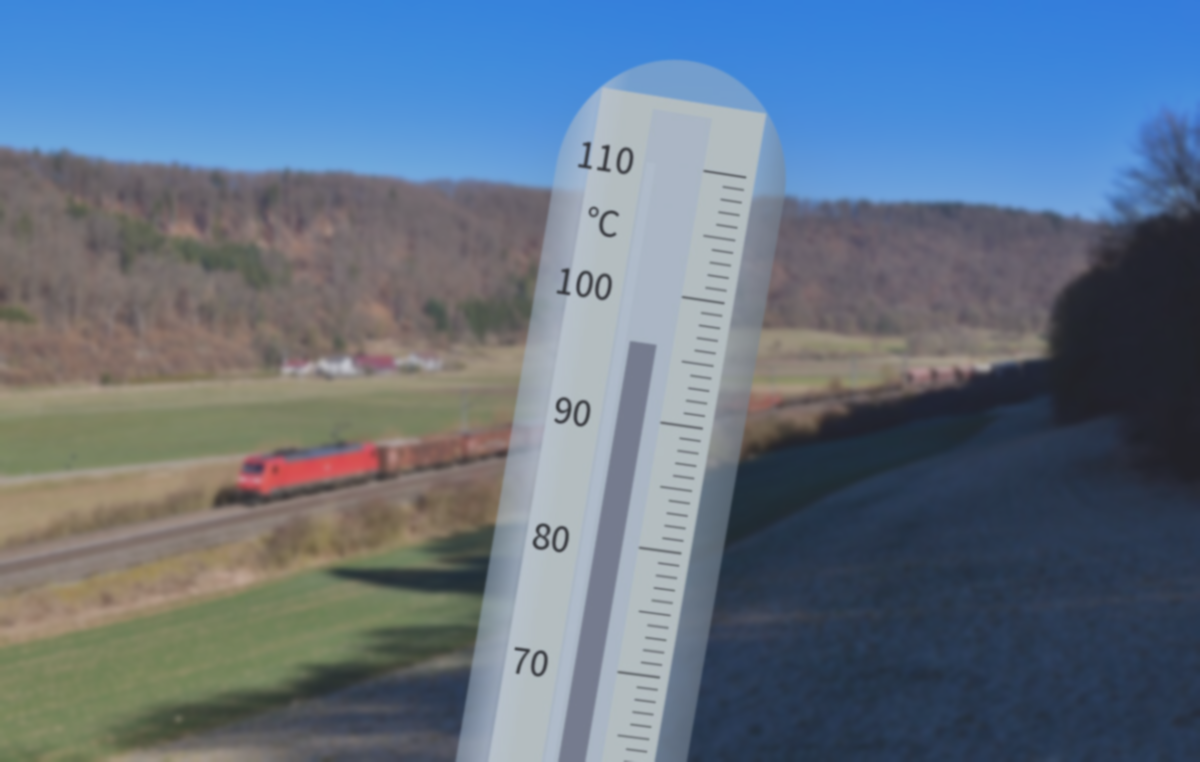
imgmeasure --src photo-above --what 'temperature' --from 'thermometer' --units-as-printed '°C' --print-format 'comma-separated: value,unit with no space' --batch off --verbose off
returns 96,°C
